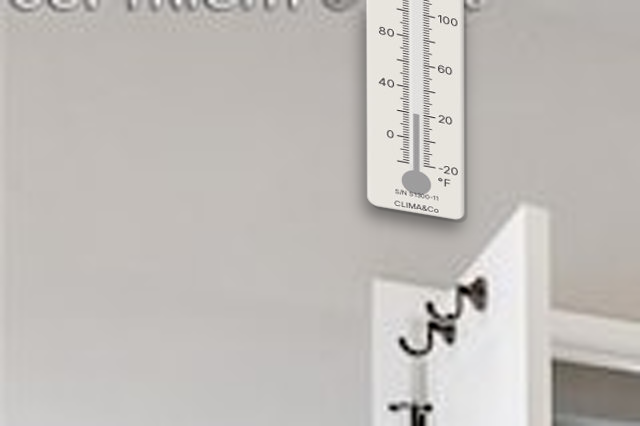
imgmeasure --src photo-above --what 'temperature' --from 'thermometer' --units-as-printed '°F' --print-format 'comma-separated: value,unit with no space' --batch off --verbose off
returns 20,°F
